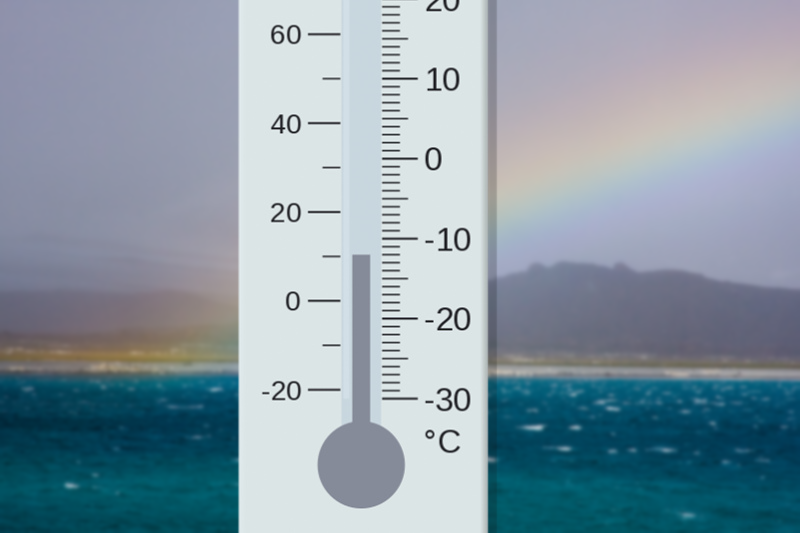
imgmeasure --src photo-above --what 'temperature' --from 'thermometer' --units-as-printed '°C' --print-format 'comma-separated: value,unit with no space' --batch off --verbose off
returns -12,°C
